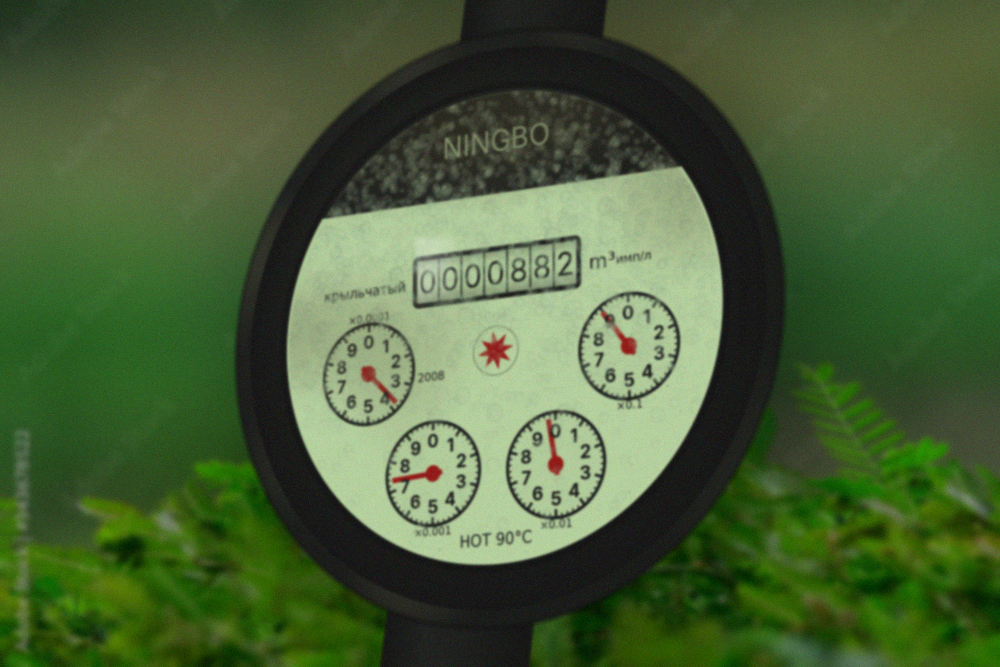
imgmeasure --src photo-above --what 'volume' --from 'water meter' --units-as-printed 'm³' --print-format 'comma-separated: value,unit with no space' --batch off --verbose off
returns 882.8973,m³
